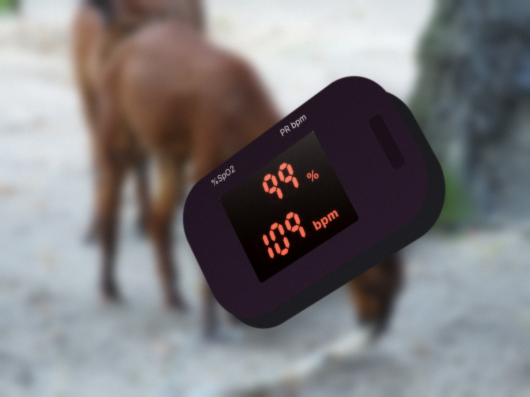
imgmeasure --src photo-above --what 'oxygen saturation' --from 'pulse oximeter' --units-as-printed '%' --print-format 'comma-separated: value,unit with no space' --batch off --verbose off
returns 99,%
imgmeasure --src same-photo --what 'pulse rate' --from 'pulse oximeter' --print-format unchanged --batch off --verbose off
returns 109,bpm
